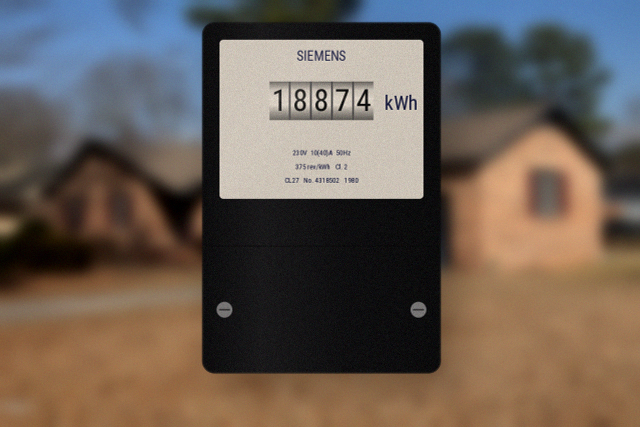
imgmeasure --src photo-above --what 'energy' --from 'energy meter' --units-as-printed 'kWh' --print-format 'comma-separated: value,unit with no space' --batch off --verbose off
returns 18874,kWh
